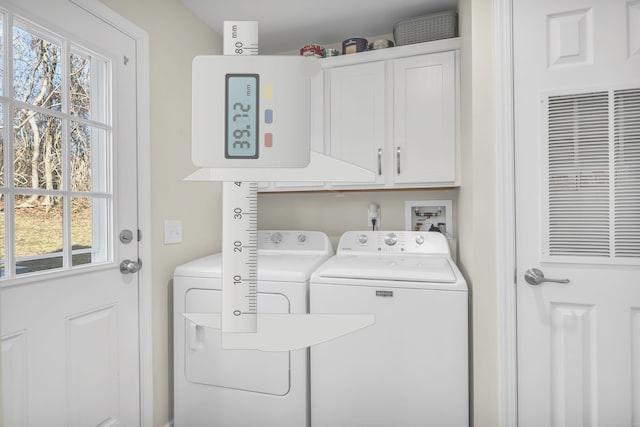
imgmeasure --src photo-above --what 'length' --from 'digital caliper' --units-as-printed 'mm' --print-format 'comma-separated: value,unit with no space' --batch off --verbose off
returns 39.72,mm
